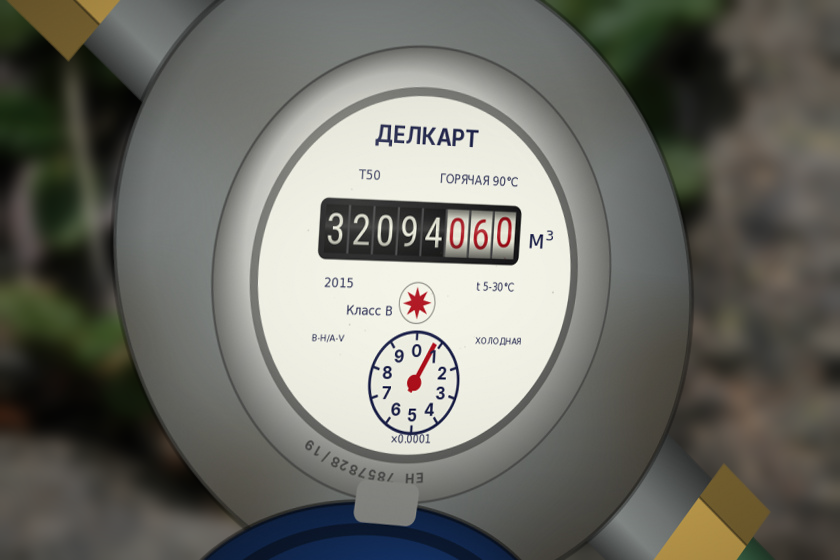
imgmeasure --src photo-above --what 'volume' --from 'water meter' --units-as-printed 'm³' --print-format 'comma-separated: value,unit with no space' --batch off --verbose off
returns 32094.0600,m³
